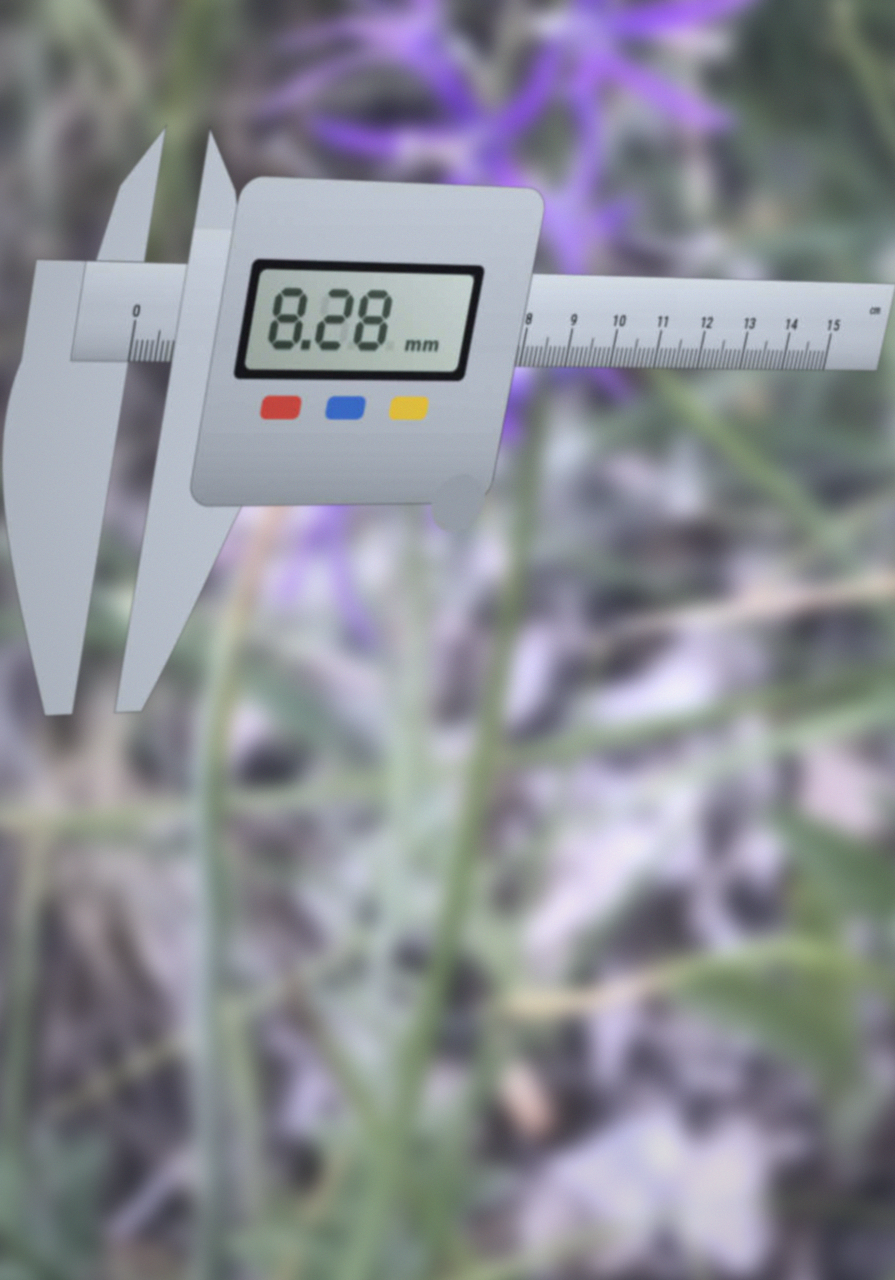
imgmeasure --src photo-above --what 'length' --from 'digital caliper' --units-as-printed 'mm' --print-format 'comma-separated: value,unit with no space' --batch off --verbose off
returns 8.28,mm
